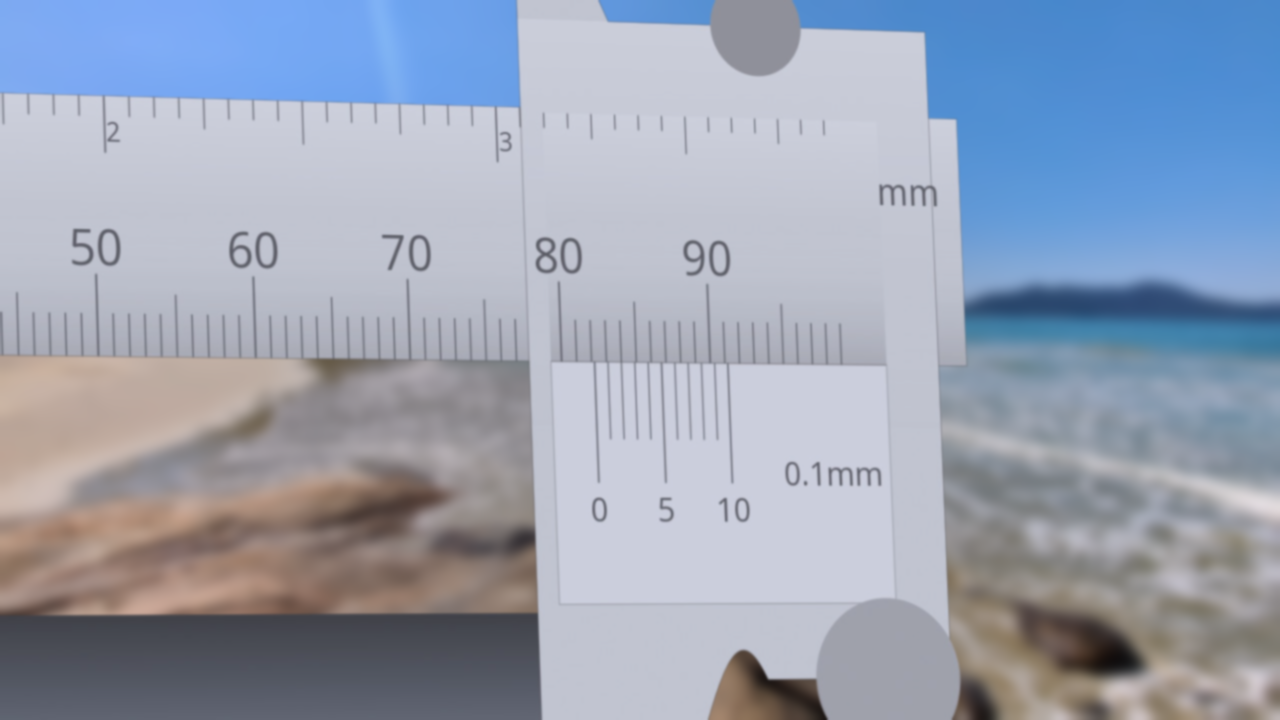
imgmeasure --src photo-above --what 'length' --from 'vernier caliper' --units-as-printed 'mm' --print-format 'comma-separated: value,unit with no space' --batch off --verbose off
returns 82.2,mm
